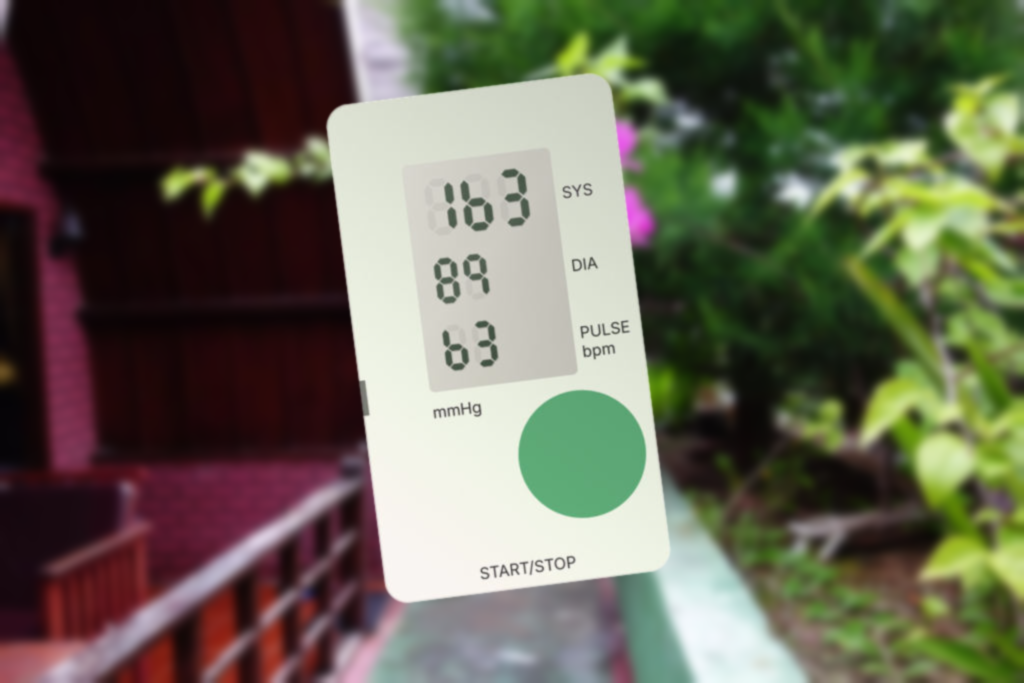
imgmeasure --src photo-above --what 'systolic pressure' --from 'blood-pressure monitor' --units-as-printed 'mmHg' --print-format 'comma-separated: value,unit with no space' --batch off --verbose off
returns 163,mmHg
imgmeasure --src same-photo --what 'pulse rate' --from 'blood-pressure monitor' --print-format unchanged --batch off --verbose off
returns 63,bpm
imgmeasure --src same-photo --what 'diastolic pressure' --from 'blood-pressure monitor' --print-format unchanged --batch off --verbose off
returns 89,mmHg
